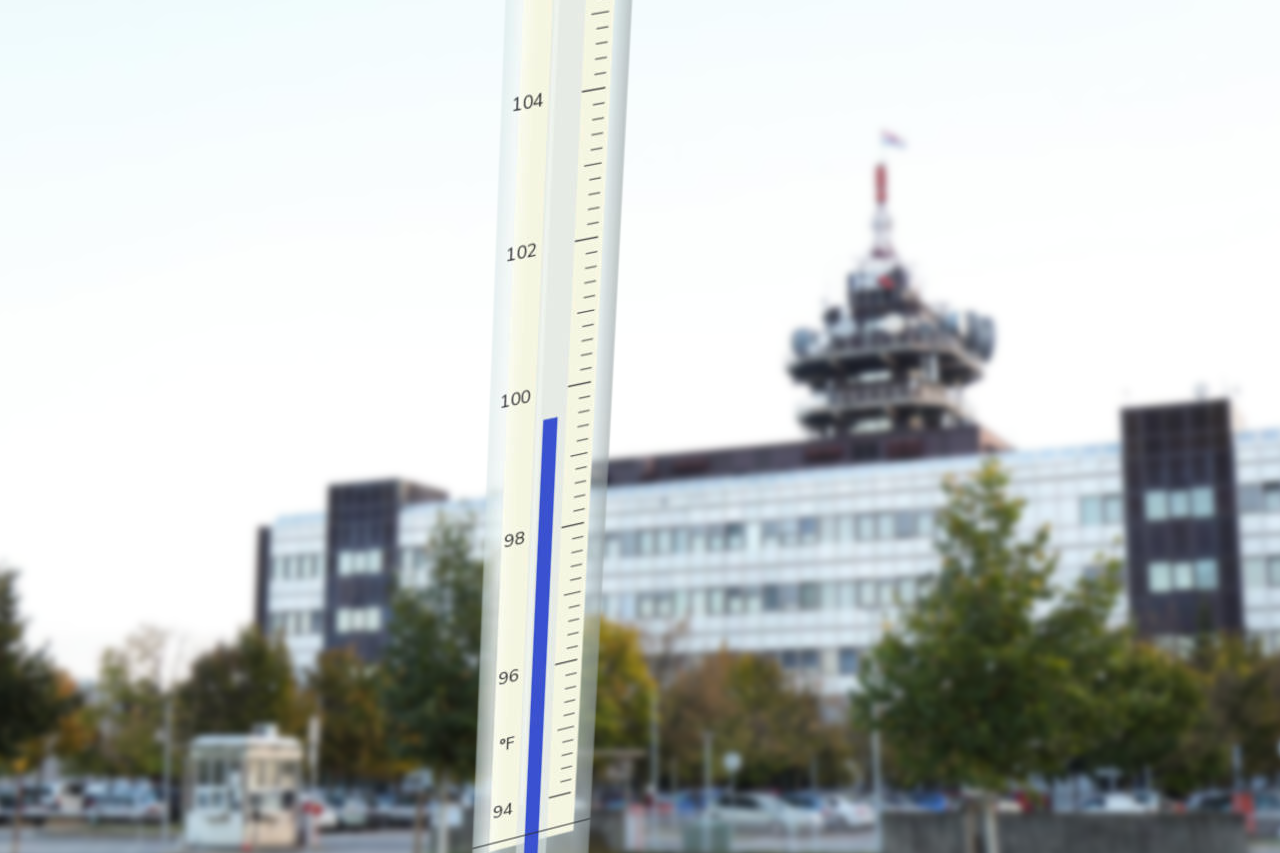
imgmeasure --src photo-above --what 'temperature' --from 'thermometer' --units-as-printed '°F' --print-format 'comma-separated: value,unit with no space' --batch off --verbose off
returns 99.6,°F
